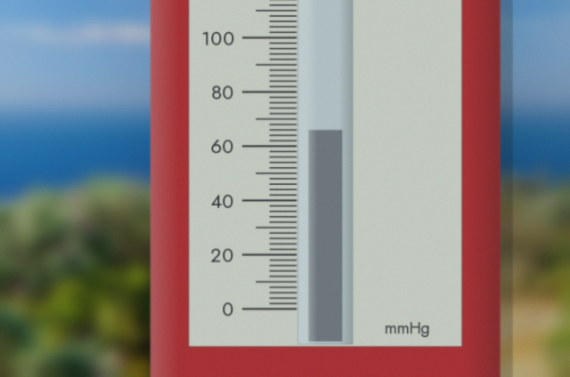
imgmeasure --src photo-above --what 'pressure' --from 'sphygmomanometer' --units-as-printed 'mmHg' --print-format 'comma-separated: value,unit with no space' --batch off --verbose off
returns 66,mmHg
